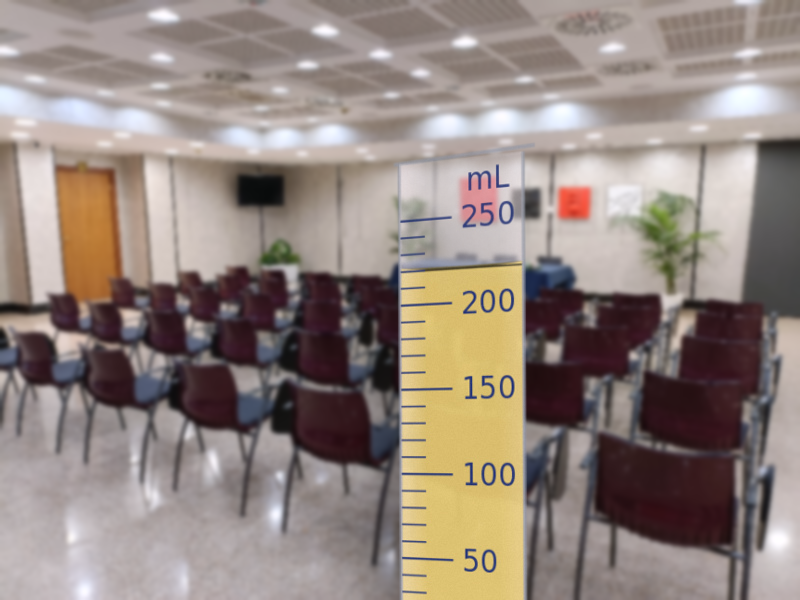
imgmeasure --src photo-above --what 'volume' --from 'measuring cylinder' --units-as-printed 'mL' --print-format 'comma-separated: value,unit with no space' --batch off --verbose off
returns 220,mL
